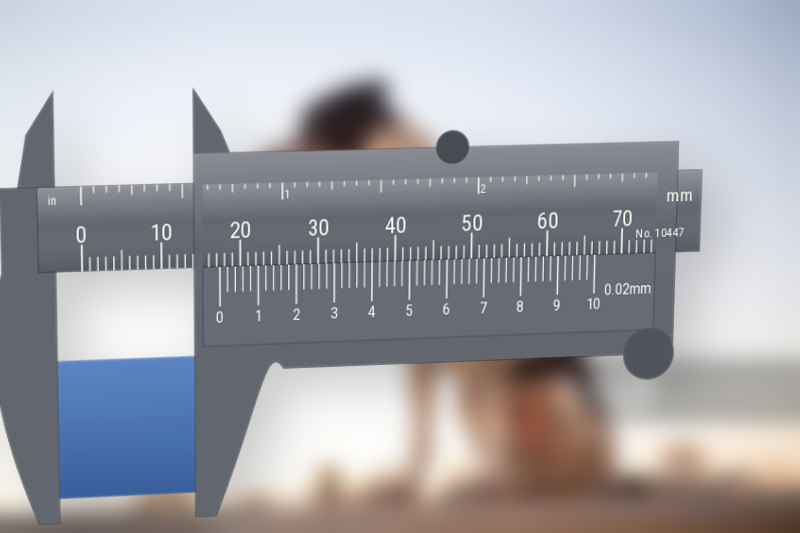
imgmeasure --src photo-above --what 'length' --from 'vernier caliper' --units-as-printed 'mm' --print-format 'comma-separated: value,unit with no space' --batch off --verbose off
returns 17.4,mm
